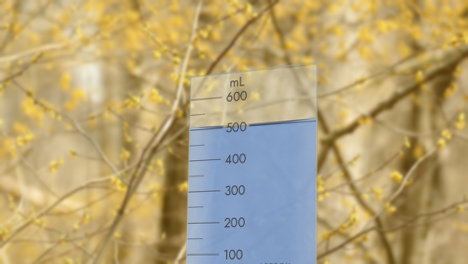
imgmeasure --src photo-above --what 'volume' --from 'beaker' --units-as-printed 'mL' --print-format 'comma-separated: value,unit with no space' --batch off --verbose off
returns 500,mL
